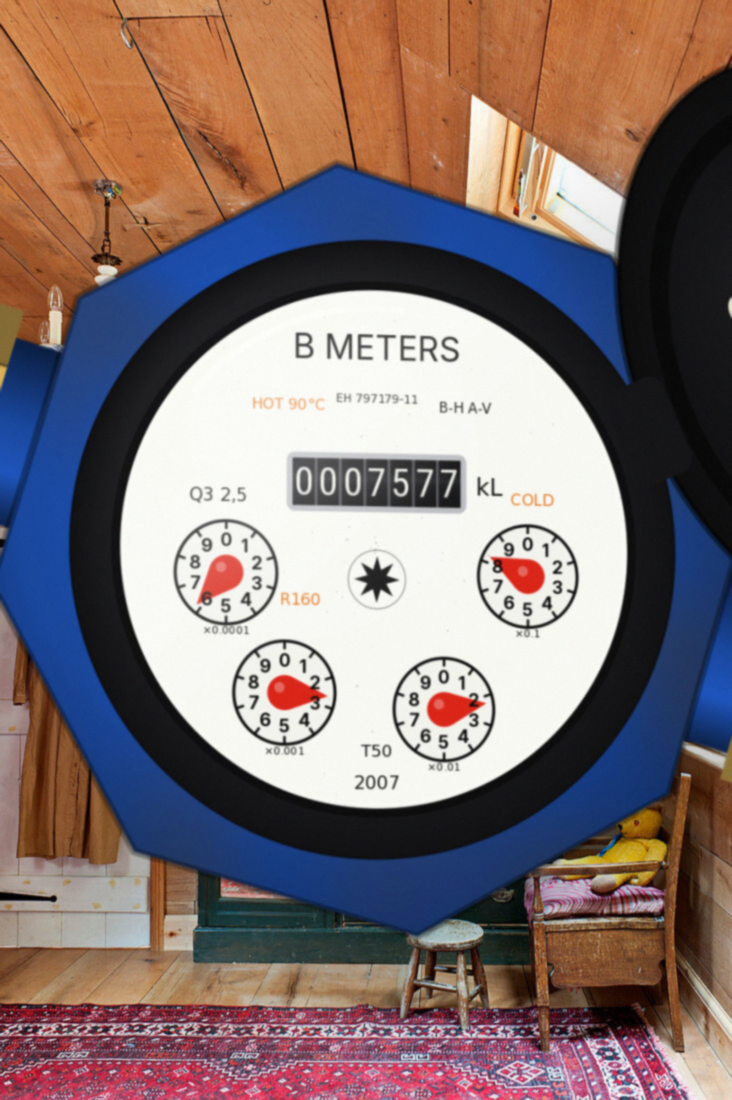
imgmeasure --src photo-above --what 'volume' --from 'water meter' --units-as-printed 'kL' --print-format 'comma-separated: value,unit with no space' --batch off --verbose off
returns 7577.8226,kL
